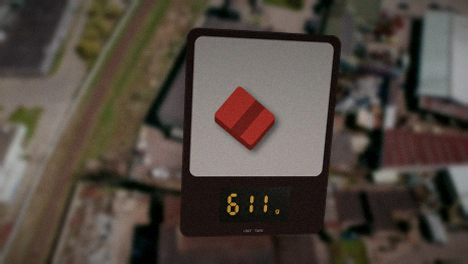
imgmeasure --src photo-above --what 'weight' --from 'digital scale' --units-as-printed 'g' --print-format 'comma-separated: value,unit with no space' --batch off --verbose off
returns 611,g
